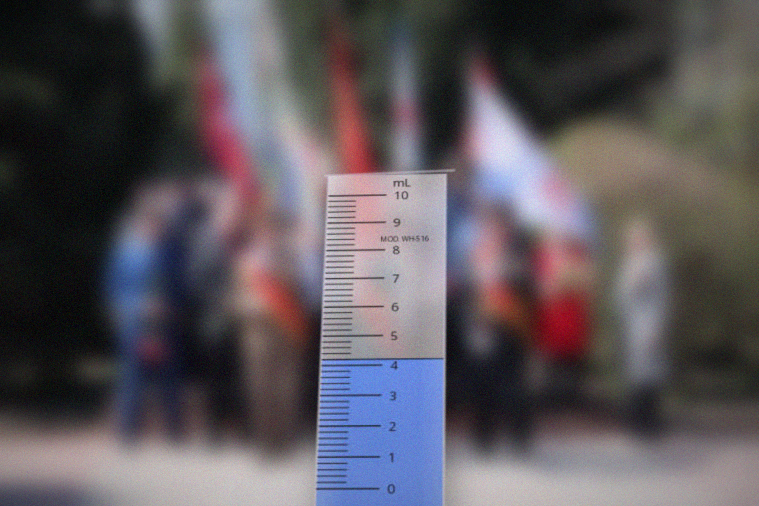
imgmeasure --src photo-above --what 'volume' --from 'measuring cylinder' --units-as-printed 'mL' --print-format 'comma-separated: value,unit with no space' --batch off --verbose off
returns 4.2,mL
